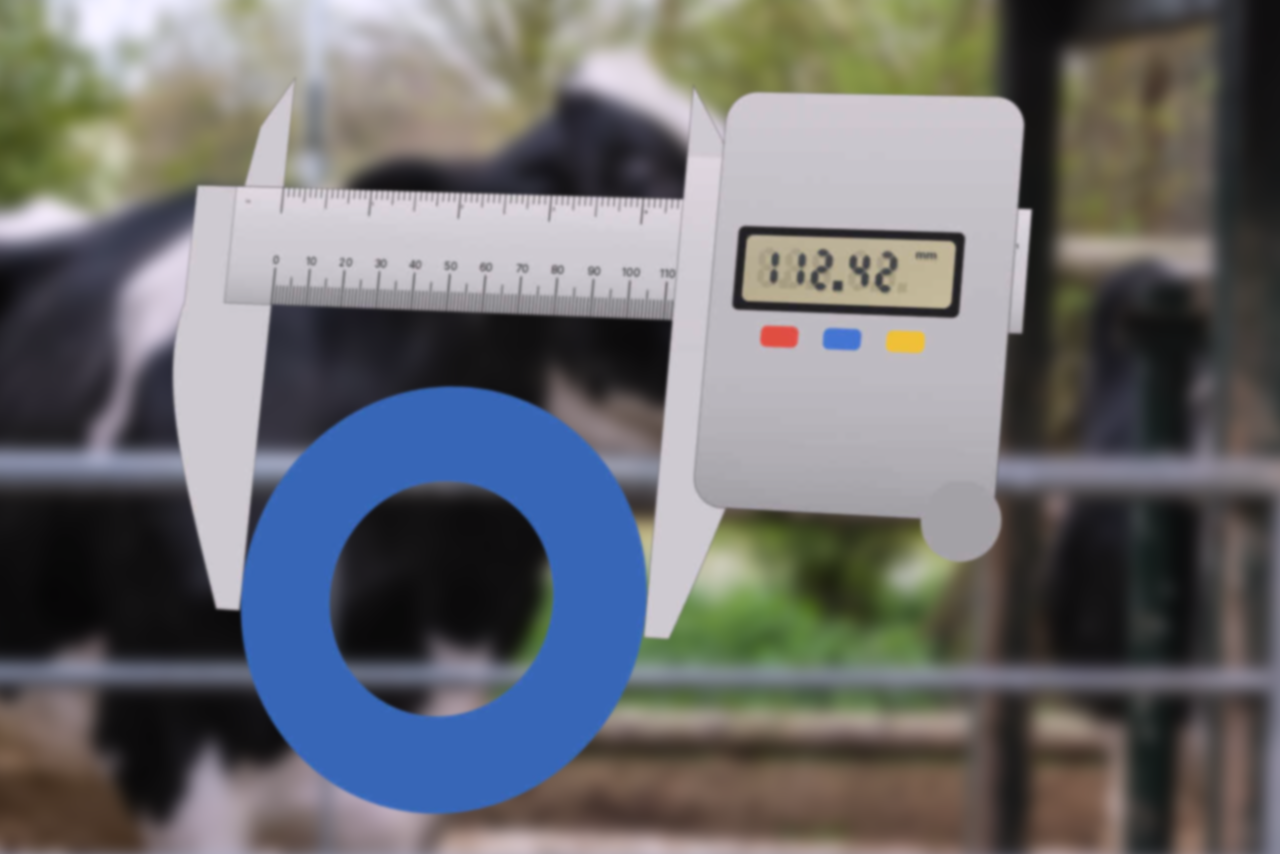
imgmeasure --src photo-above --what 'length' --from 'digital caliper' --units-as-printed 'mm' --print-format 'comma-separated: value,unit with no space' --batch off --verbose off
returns 112.42,mm
